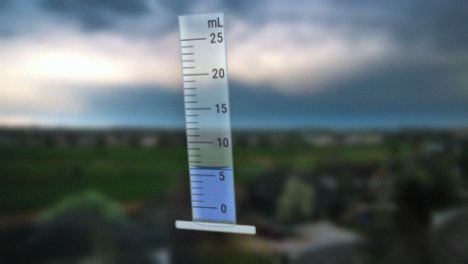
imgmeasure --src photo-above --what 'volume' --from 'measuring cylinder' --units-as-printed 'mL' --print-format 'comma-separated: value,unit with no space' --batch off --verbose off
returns 6,mL
